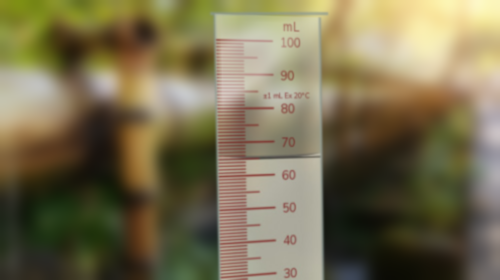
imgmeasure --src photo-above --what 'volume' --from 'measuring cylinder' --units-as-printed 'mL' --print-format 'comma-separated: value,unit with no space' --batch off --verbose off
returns 65,mL
